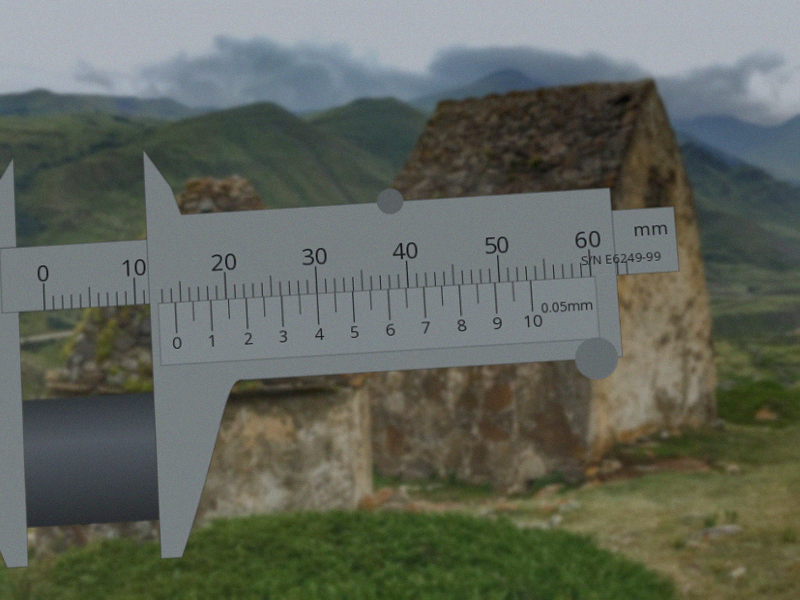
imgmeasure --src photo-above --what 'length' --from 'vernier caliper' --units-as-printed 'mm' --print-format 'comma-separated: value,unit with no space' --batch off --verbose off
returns 14.4,mm
